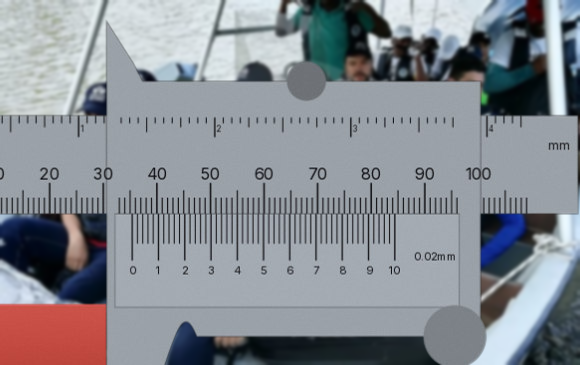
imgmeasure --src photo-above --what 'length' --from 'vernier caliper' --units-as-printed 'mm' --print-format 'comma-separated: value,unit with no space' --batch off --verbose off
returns 35.4,mm
